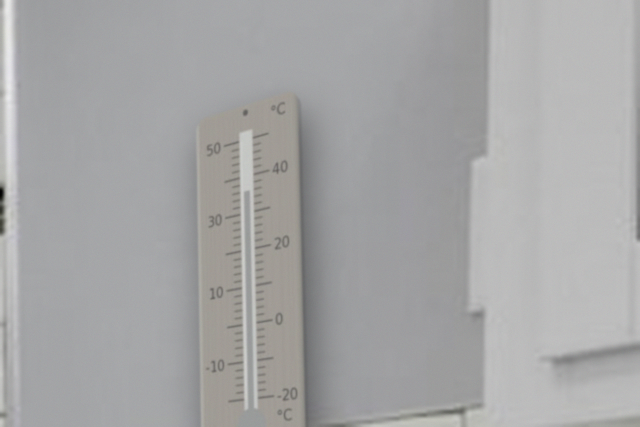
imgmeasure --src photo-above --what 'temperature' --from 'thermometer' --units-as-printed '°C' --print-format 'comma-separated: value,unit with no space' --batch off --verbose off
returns 36,°C
